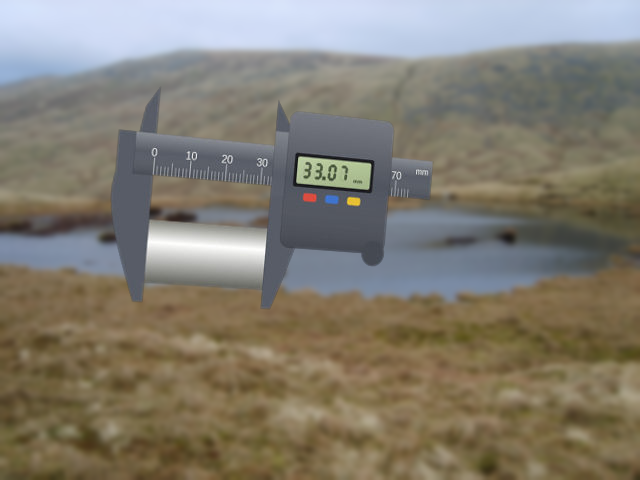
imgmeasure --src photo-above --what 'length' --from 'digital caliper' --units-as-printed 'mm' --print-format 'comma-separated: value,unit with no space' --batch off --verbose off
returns 33.07,mm
